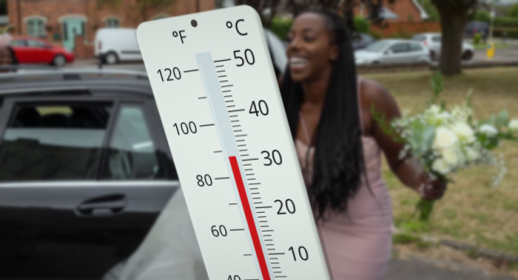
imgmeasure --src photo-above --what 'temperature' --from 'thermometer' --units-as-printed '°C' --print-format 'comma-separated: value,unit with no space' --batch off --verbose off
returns 31,°C
